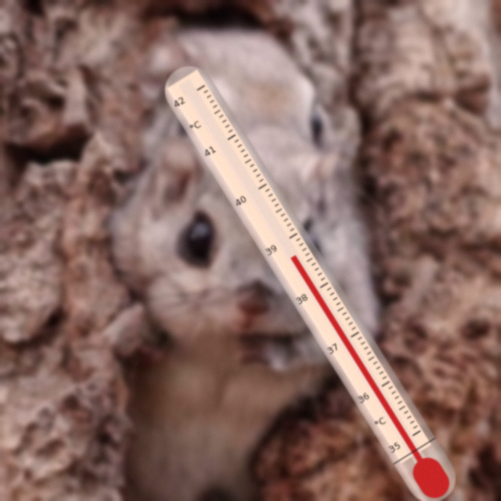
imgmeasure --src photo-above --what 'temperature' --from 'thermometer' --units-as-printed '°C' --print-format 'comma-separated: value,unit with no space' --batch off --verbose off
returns 38.7,°C
